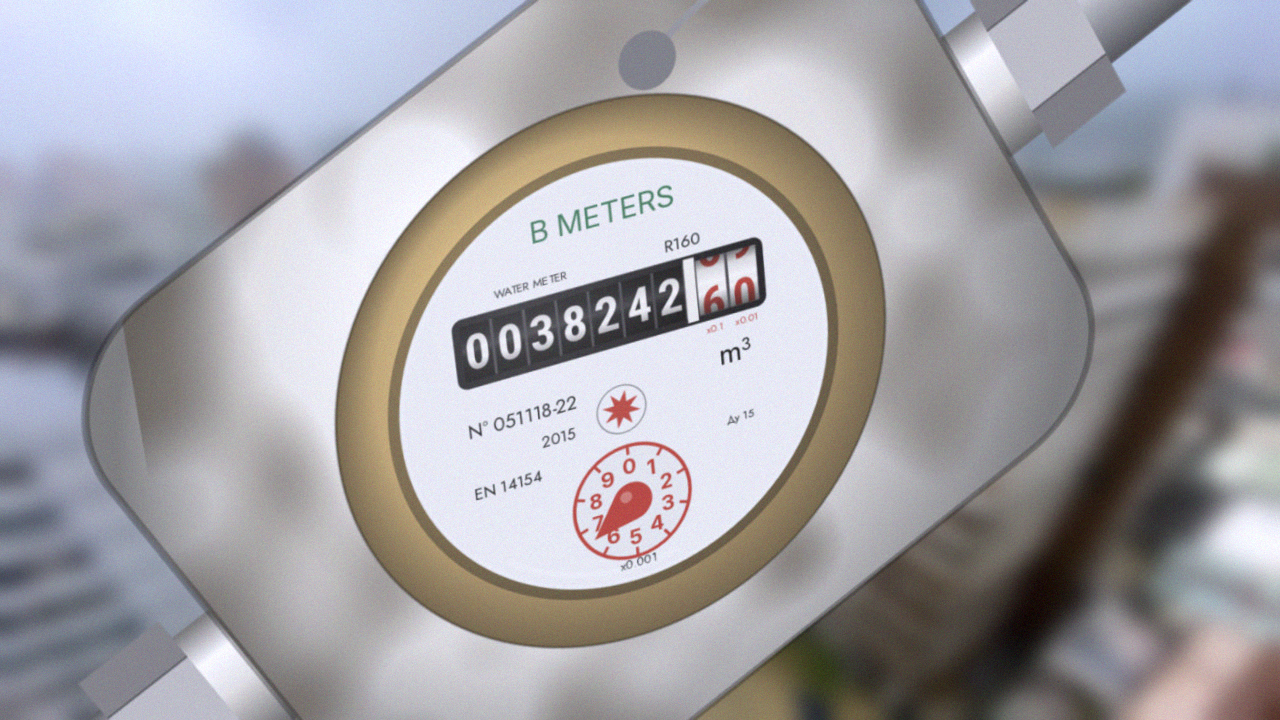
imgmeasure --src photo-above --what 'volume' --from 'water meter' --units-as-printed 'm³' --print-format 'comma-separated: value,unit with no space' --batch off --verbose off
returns 38242.596,m³
